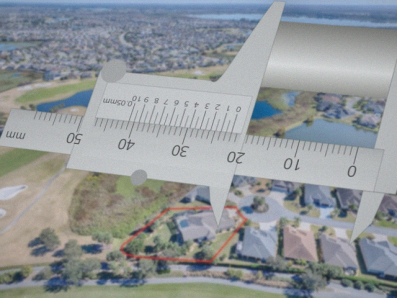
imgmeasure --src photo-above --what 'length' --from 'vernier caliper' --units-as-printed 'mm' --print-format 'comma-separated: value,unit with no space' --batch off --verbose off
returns 22.0,mm
